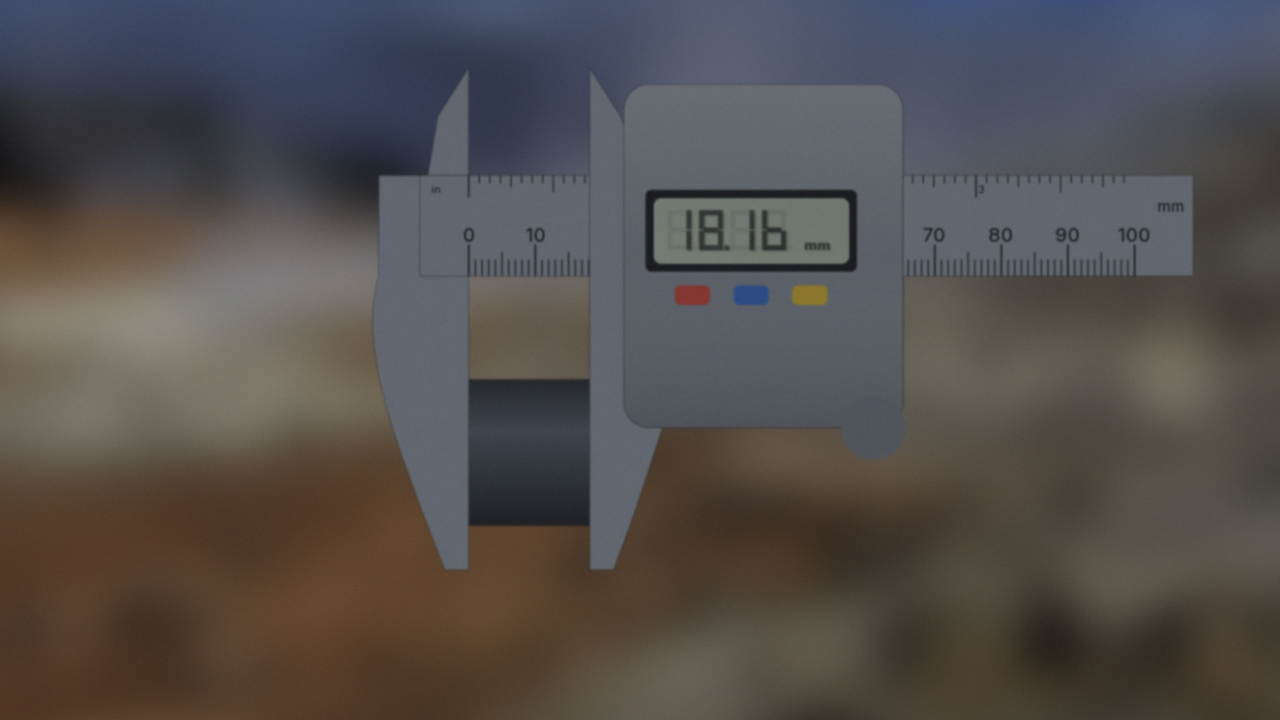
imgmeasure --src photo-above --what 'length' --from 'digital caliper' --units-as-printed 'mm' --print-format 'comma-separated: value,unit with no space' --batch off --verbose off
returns 18.16,mm
